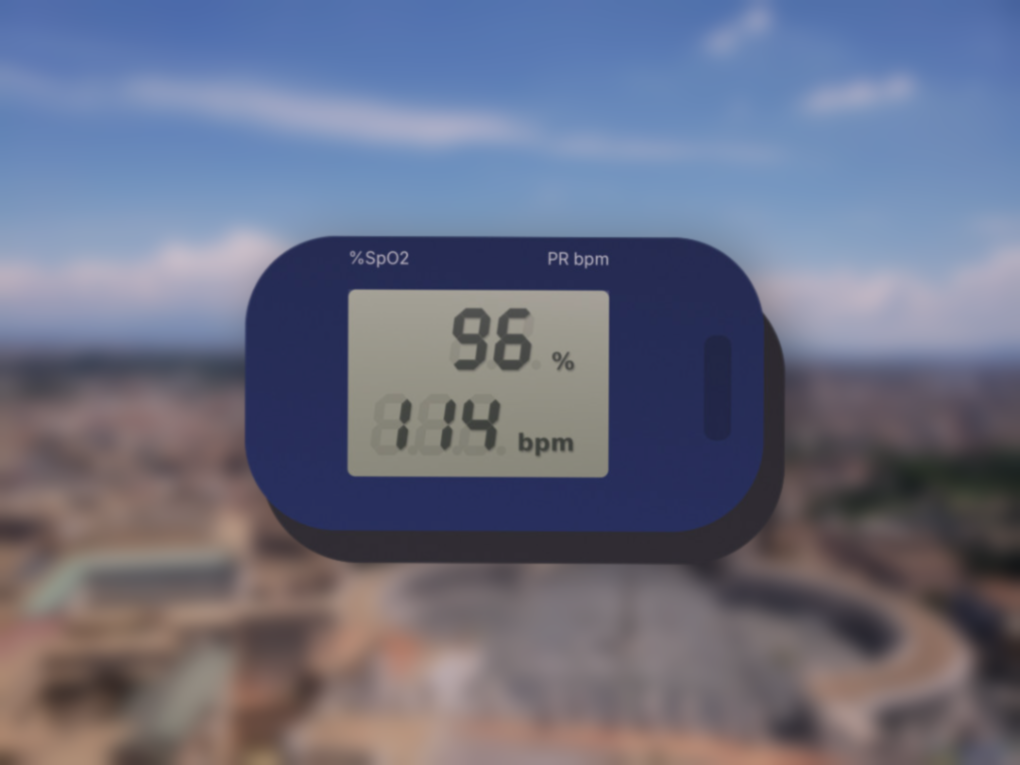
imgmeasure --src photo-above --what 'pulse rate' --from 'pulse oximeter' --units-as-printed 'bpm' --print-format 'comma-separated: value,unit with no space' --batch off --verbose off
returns 114,bpm
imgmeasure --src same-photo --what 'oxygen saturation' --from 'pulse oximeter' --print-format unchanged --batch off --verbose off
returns 96,%
